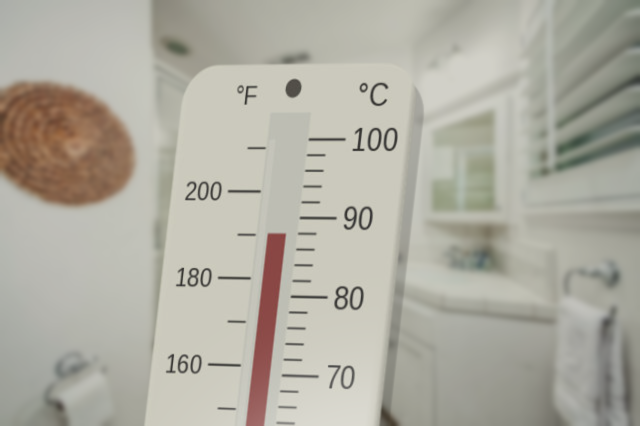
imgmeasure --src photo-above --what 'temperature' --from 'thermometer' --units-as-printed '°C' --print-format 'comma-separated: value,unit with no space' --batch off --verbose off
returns 88,°C
